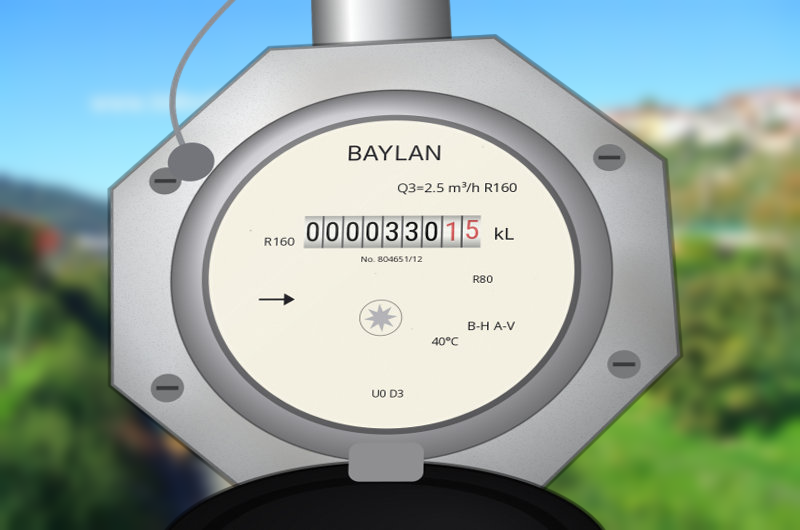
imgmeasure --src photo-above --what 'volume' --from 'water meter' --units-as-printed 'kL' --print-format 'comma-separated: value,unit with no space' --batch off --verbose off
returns 330.15,kL
